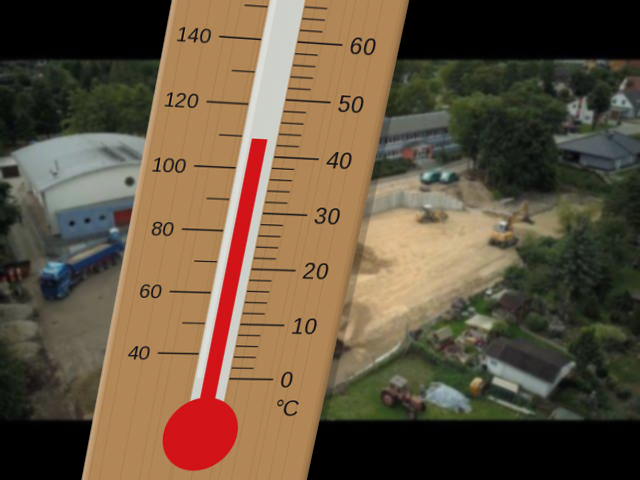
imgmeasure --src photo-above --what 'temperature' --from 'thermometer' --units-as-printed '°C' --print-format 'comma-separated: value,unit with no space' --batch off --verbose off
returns 43,°C
